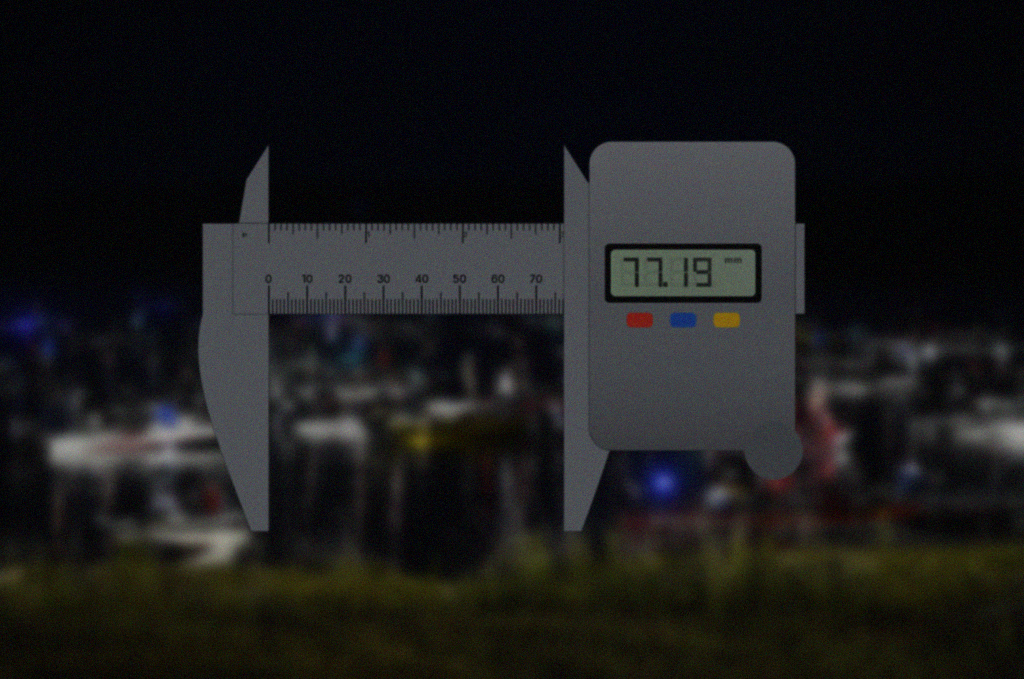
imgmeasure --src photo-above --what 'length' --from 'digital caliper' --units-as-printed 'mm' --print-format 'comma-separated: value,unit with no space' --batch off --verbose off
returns 77.19,mm
